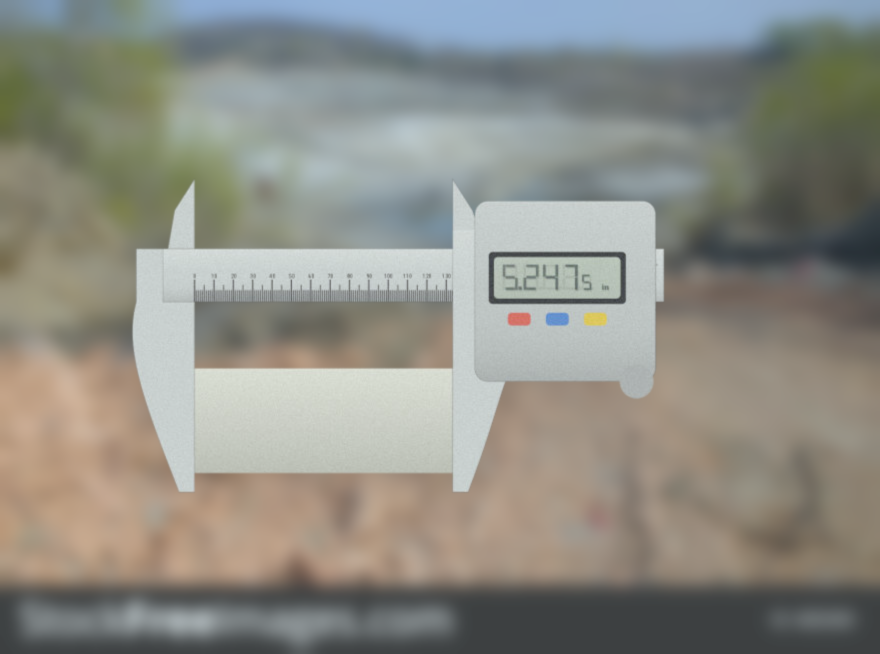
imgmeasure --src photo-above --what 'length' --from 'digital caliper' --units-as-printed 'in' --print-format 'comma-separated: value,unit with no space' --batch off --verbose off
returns 5.2475,in
